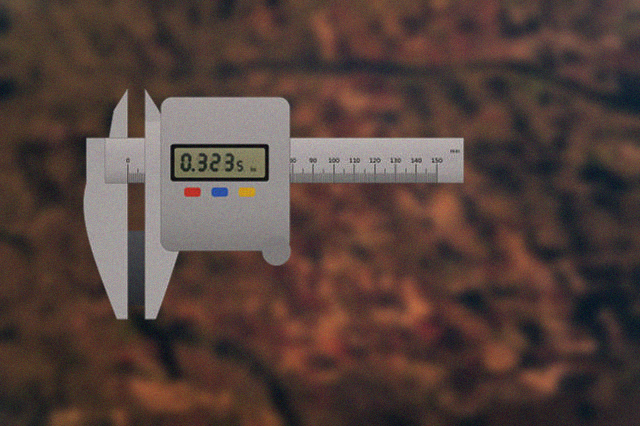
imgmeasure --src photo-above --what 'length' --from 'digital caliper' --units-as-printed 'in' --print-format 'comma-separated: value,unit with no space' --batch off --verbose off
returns 0.3235,in
